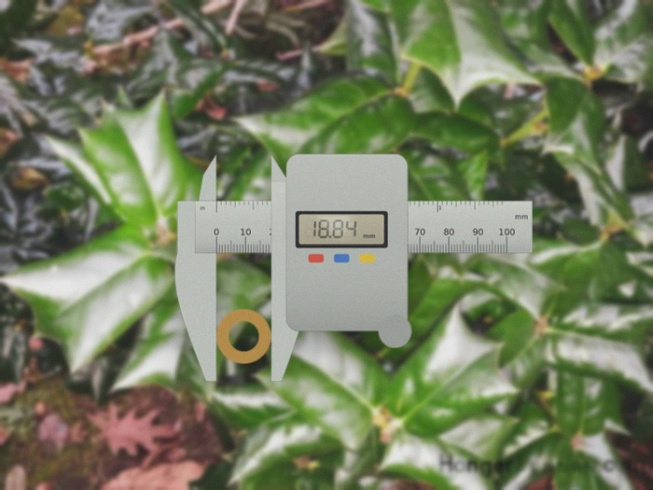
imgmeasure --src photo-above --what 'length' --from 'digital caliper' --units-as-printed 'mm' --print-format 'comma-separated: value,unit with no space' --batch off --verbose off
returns 18.84,mm
